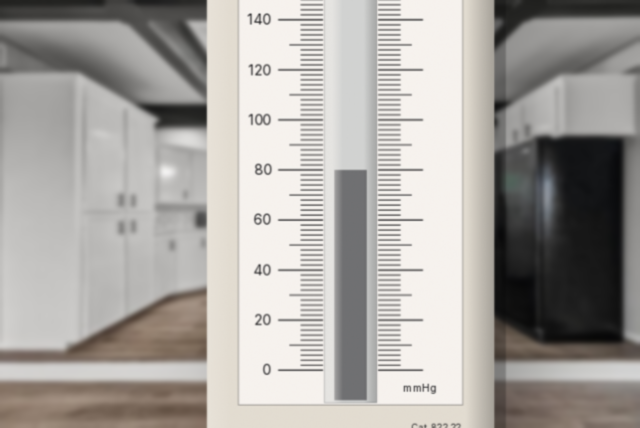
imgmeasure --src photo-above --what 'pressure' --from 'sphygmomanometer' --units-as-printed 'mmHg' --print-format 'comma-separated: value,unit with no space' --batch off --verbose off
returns 80,mmHg
